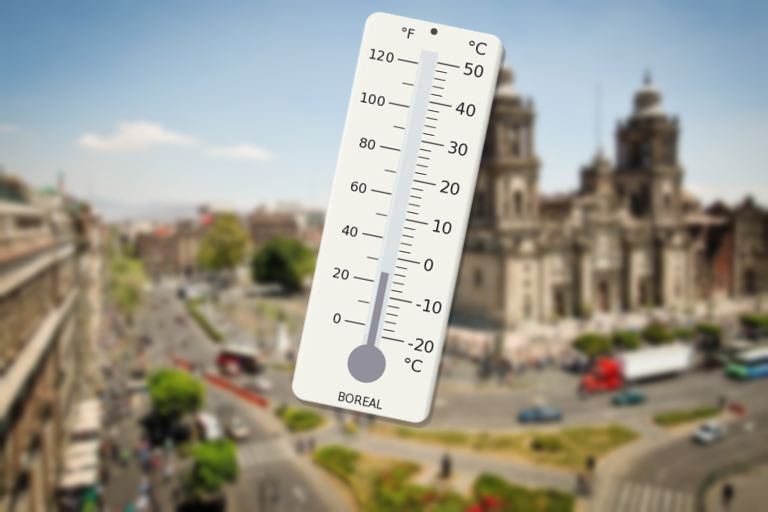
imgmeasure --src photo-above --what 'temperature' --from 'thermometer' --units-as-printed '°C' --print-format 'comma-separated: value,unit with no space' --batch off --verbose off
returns -4,°C
